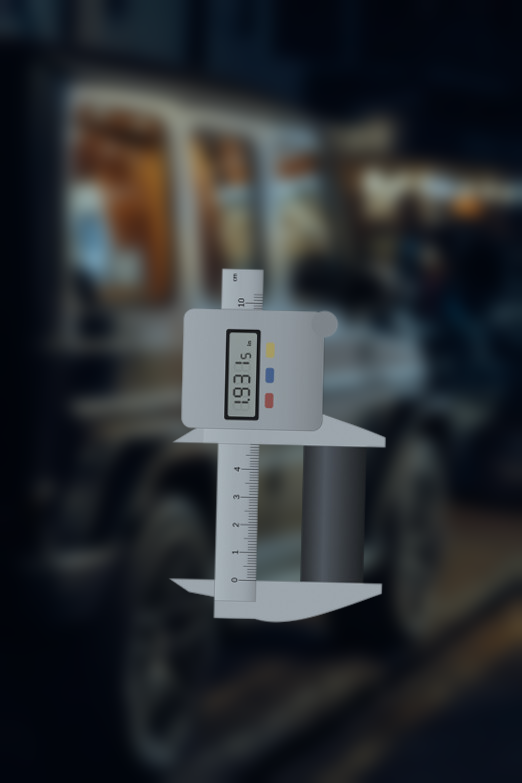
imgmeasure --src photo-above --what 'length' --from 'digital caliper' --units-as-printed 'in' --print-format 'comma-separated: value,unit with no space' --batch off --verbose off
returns 1.9315,in
